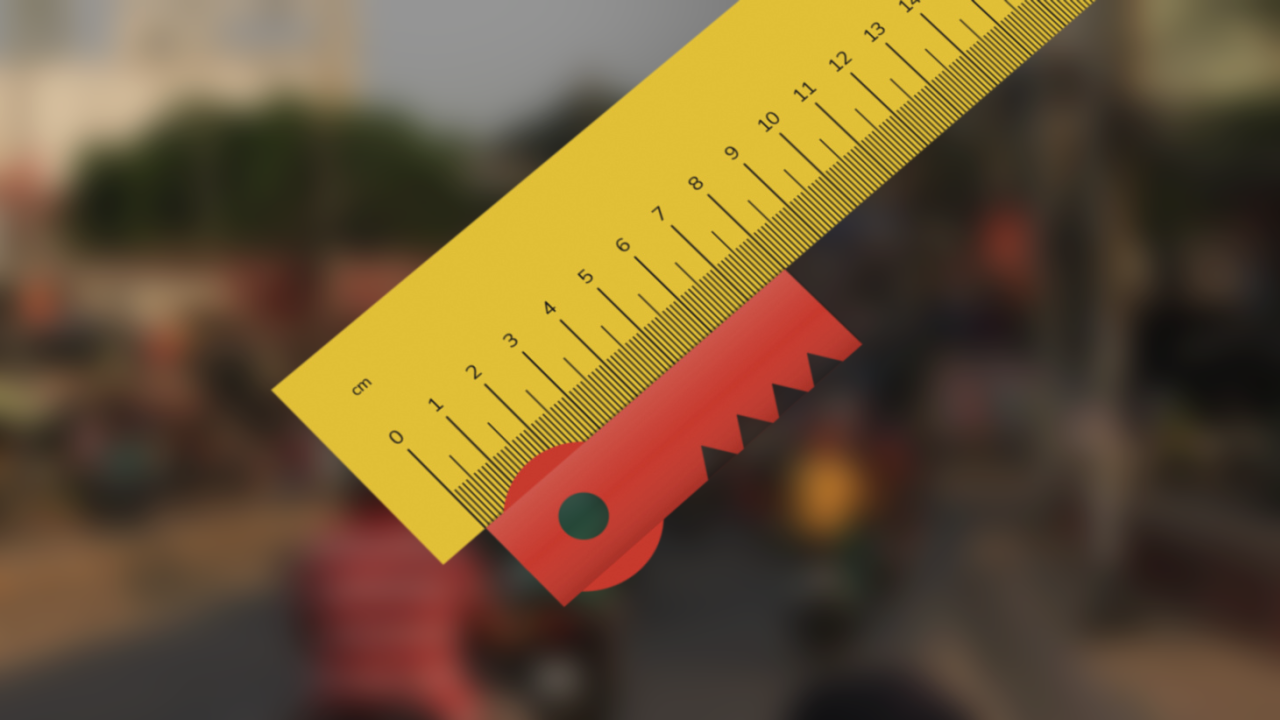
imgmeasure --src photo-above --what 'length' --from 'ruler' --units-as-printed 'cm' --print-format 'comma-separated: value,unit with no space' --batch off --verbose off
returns 8,cm
